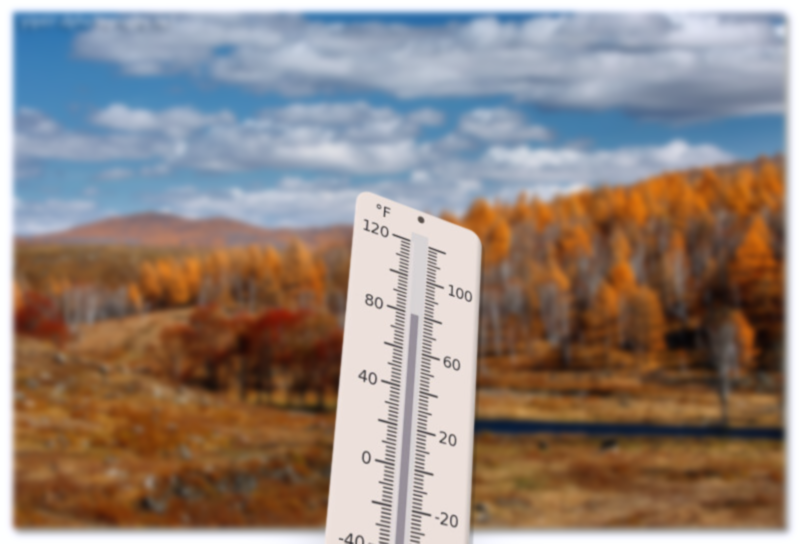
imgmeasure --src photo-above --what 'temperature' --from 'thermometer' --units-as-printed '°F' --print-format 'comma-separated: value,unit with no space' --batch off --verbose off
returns 80,°F
